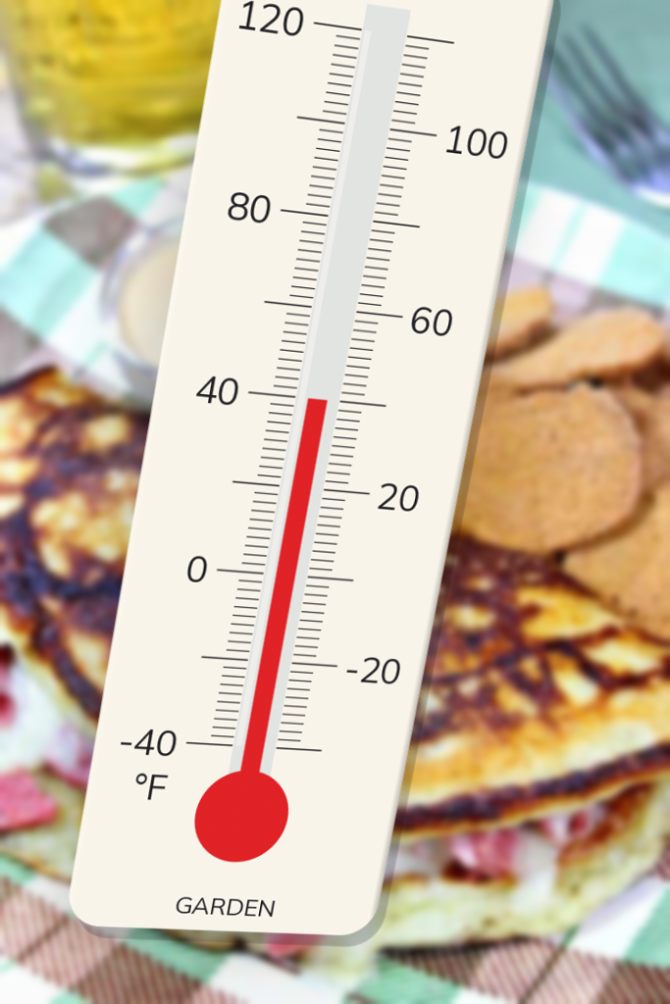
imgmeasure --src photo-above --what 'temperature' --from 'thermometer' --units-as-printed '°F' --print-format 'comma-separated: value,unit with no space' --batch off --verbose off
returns 40,°F
